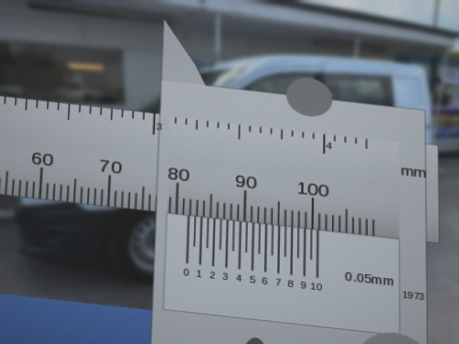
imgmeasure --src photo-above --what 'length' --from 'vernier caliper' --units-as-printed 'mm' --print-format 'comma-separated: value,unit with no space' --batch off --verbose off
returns 81.8,mm
